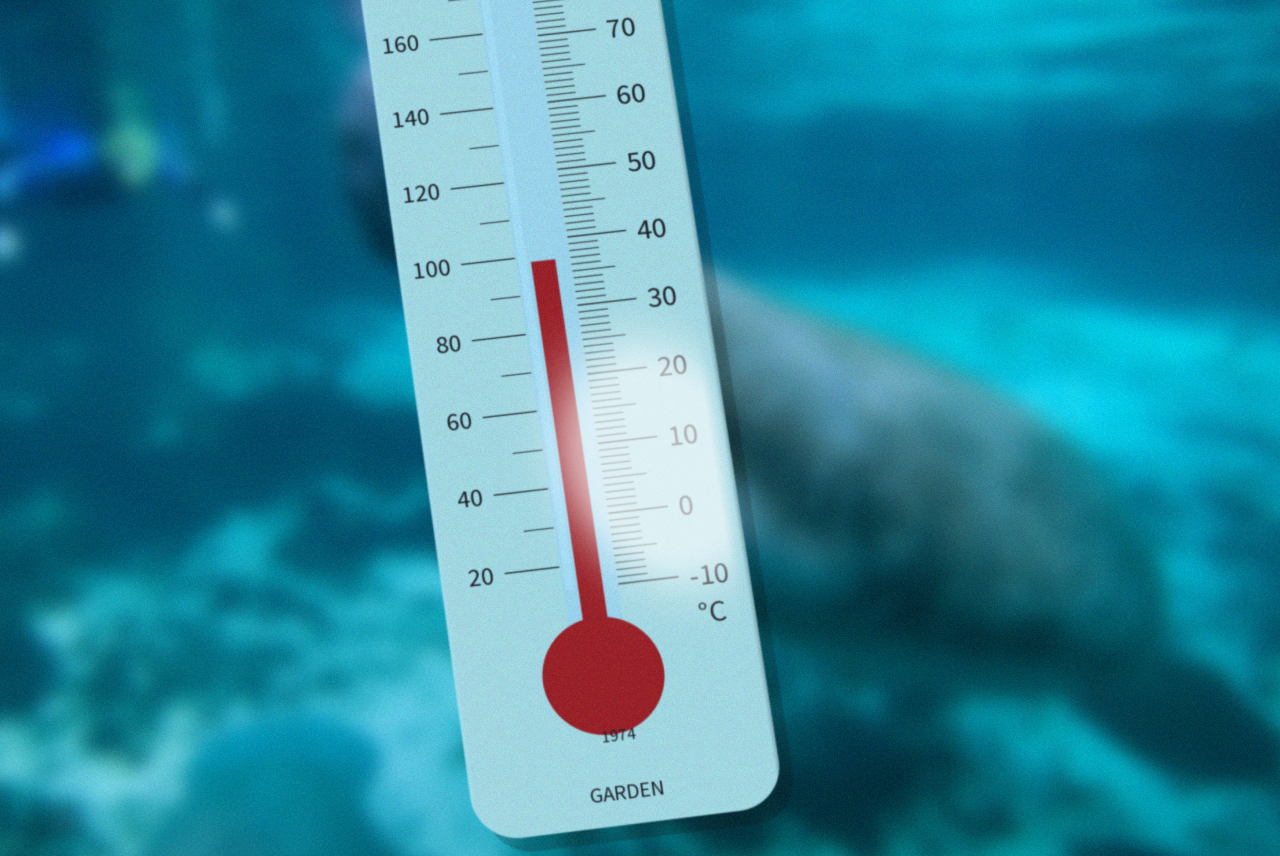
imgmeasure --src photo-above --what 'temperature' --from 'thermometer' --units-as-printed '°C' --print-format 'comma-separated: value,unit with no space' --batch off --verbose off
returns 37,°C
